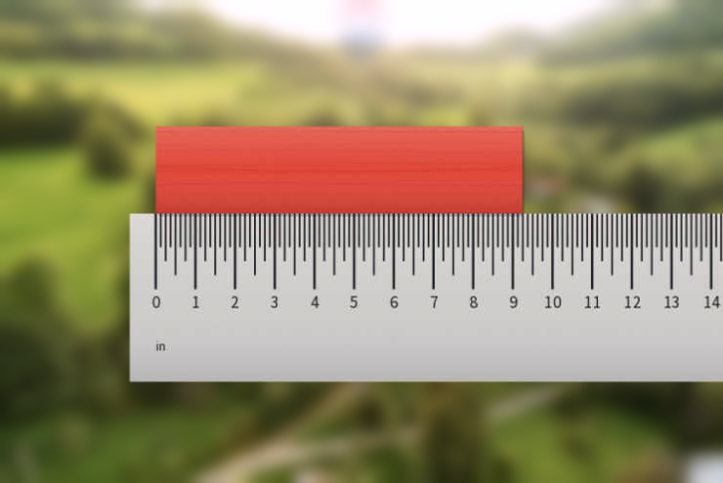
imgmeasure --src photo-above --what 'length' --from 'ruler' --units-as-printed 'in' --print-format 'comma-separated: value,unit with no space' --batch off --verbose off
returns 9.25,in
